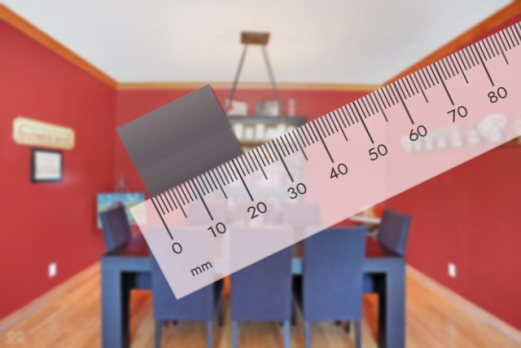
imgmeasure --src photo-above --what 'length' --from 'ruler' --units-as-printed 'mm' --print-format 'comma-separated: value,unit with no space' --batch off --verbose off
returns 23,mm
